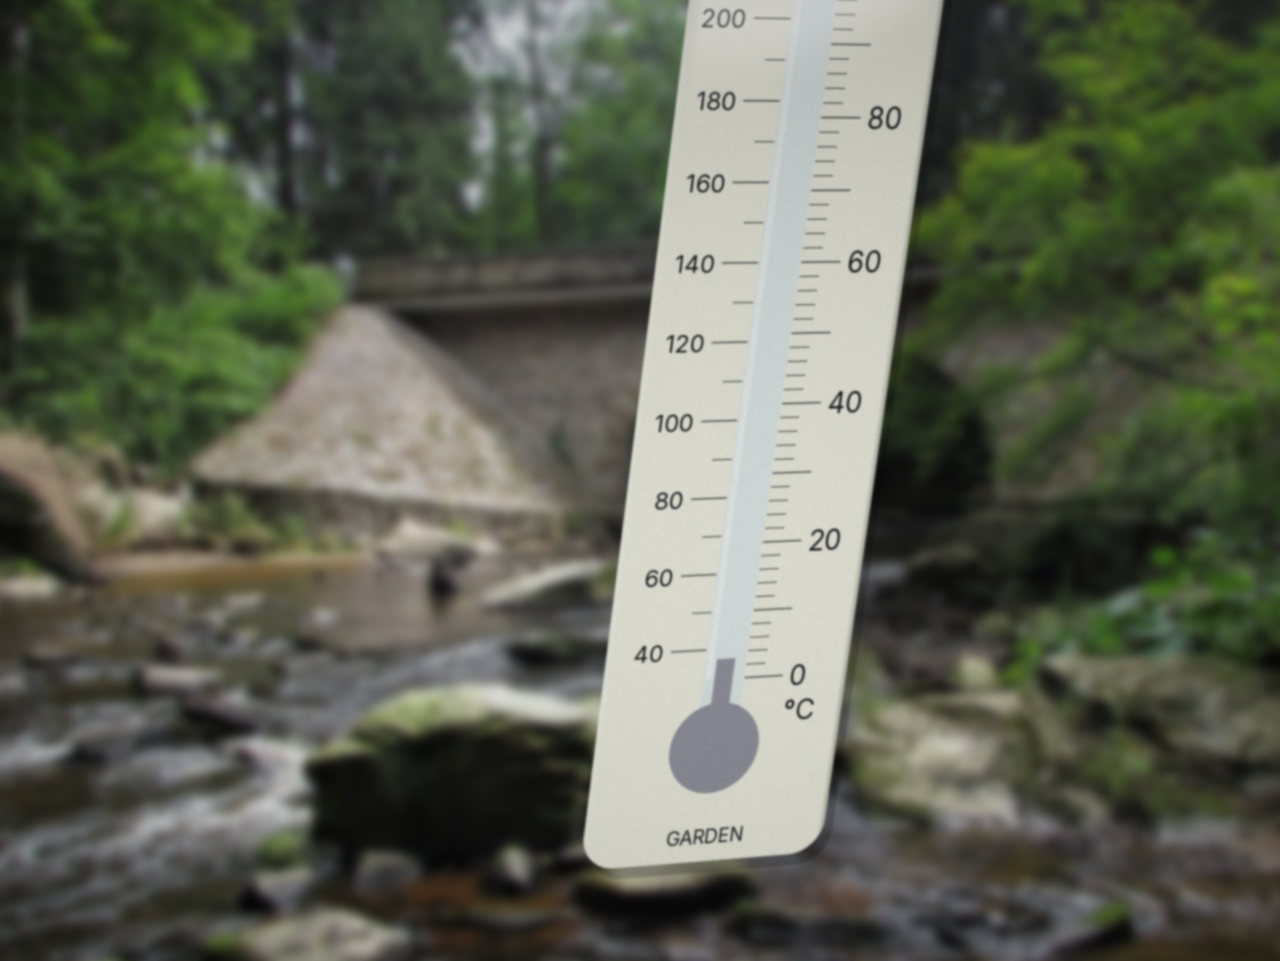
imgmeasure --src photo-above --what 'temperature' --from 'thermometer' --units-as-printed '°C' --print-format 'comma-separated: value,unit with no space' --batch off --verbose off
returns 3,°C
